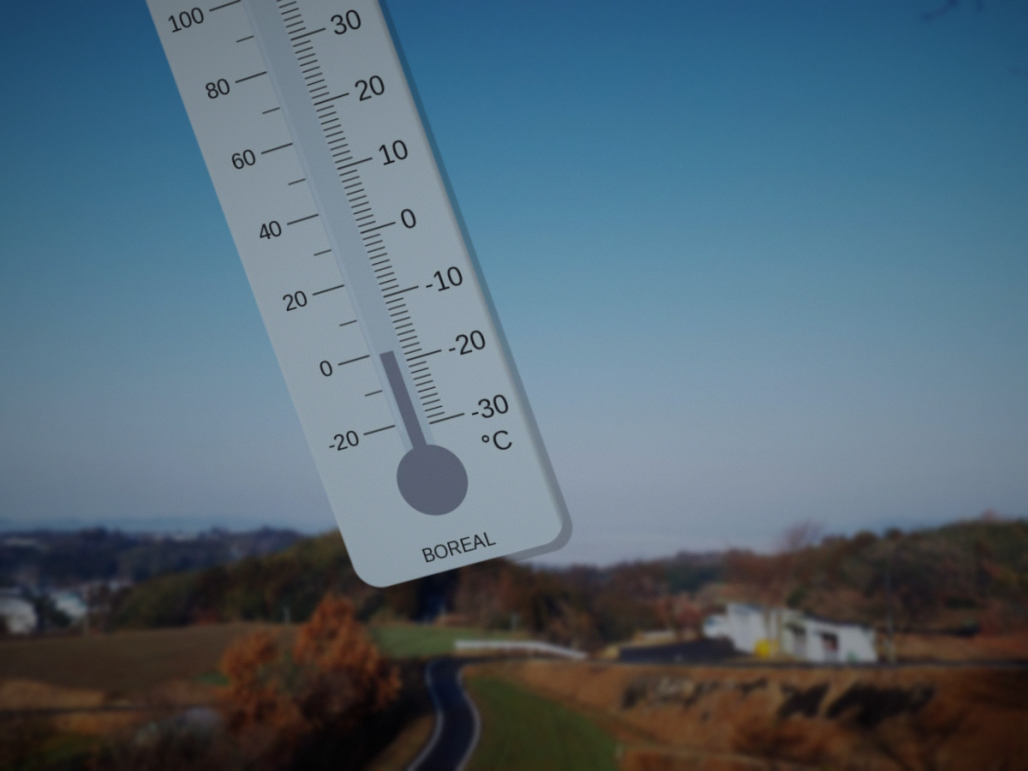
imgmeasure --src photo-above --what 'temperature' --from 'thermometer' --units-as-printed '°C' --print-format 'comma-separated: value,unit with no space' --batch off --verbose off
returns -18,°C
